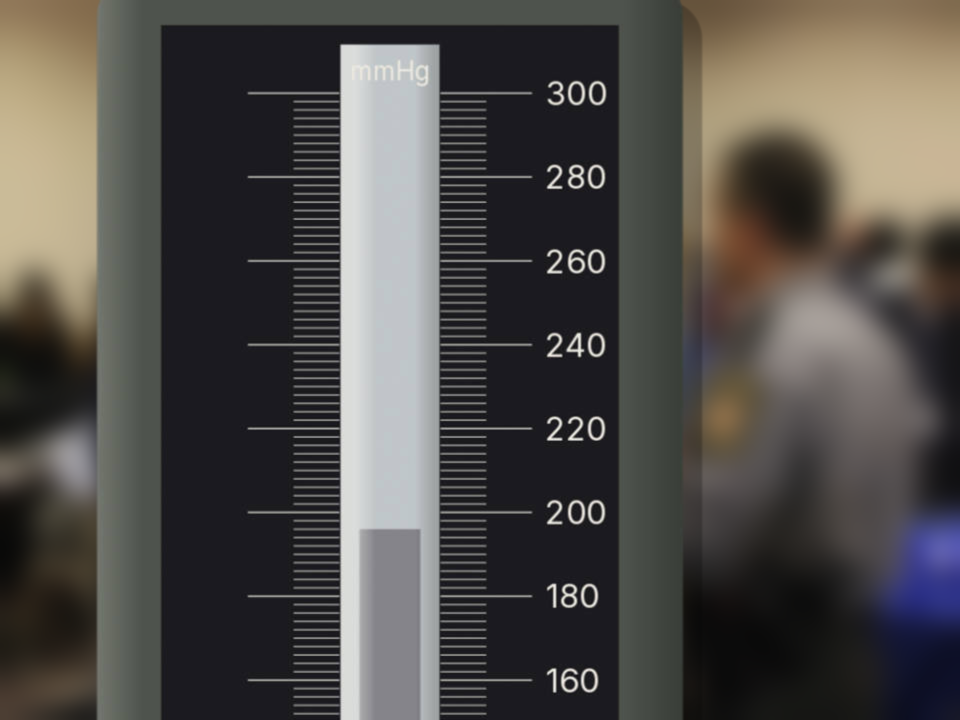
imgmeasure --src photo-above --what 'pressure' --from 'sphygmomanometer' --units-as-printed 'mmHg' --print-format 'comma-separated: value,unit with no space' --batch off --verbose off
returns 196,mmHg
